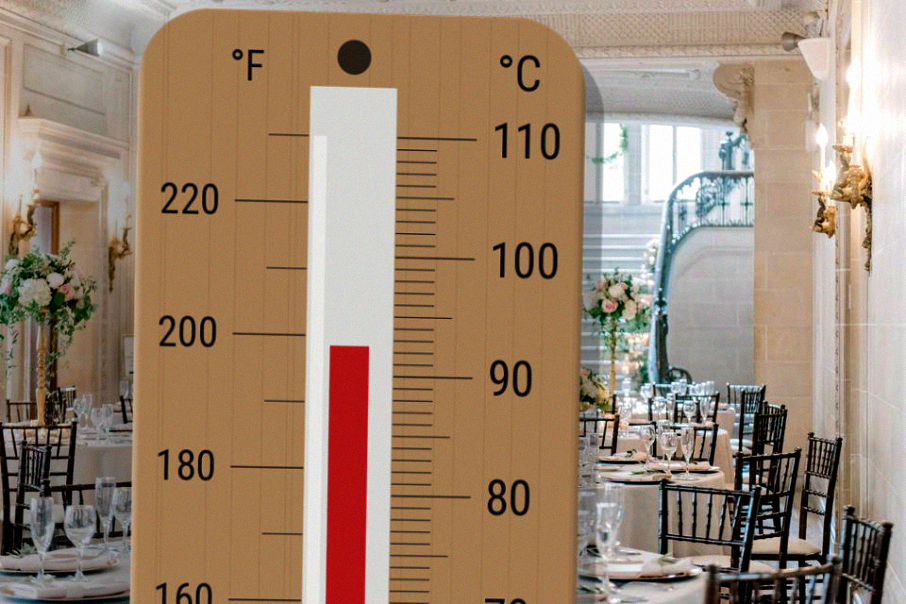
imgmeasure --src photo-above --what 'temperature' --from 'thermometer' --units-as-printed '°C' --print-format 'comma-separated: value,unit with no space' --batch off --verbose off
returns 92.5,°C
